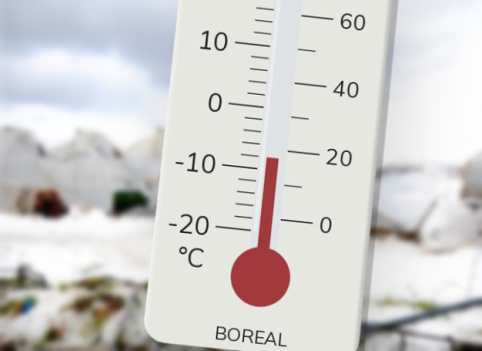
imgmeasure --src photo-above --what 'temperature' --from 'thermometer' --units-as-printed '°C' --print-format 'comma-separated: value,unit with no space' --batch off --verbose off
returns -8,°C
